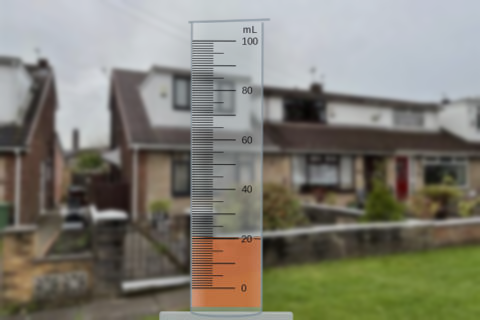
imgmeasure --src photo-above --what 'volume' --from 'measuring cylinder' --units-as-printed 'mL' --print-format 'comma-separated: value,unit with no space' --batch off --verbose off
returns 20,mL
